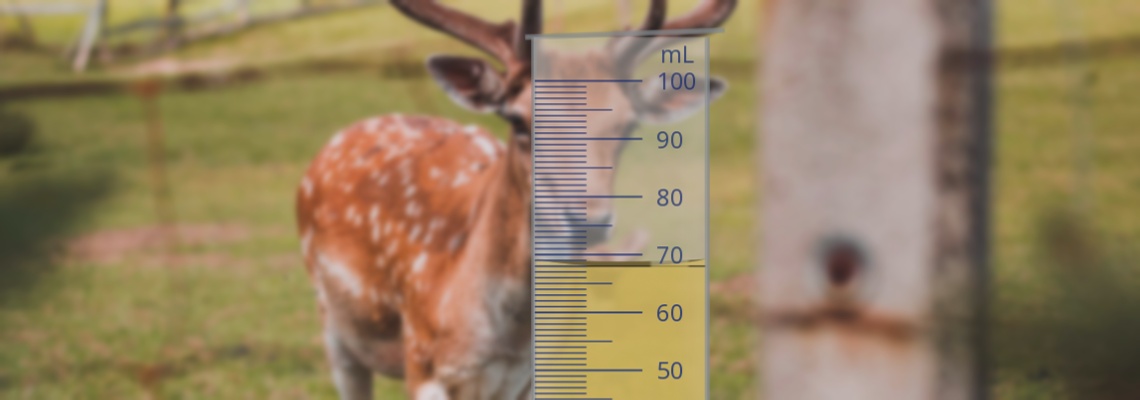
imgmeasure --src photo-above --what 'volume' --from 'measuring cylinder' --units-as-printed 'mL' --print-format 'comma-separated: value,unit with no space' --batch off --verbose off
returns 68,mL
